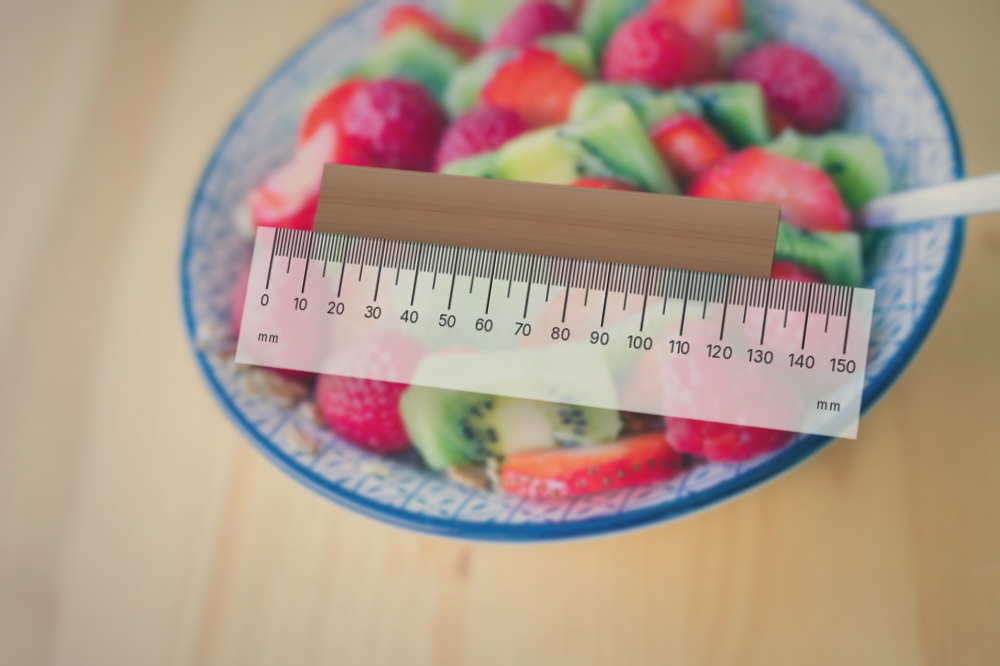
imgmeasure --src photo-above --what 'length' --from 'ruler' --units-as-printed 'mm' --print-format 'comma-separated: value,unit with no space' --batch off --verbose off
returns 120,mm
